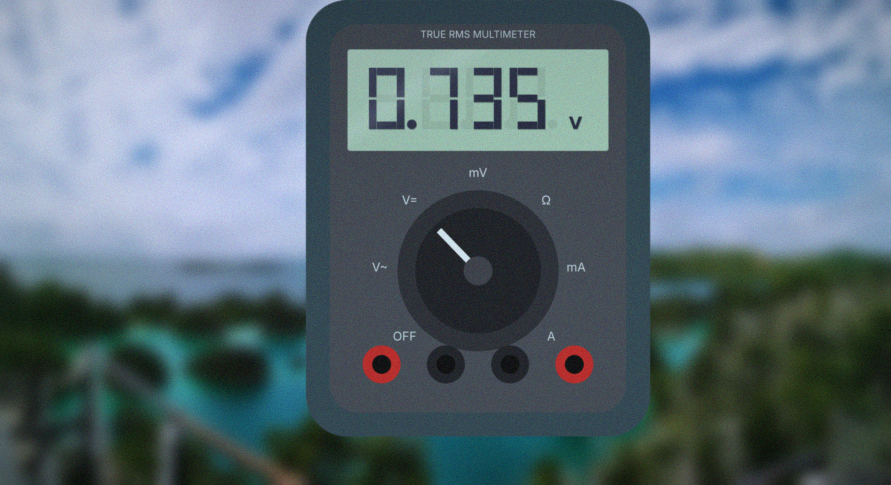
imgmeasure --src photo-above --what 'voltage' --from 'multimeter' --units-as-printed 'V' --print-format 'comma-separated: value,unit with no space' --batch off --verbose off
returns 0.735,V
